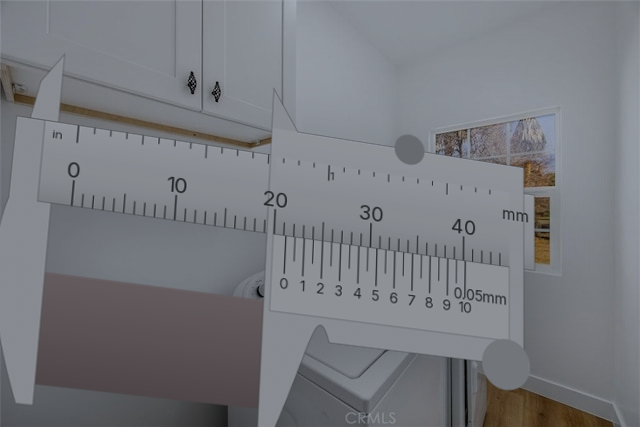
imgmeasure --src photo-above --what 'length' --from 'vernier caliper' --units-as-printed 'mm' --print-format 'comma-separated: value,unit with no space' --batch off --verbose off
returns 21.2,mm
